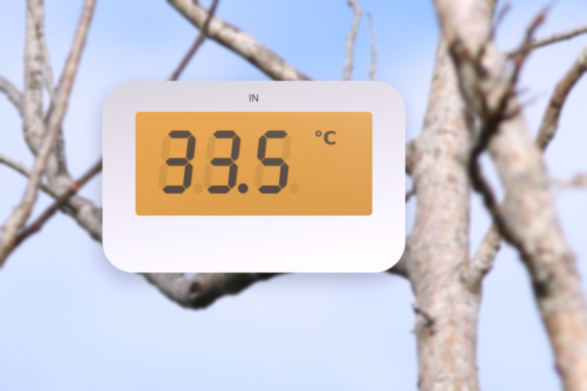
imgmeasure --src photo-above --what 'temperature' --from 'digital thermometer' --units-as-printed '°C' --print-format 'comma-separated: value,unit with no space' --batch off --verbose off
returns 33.5,°C
